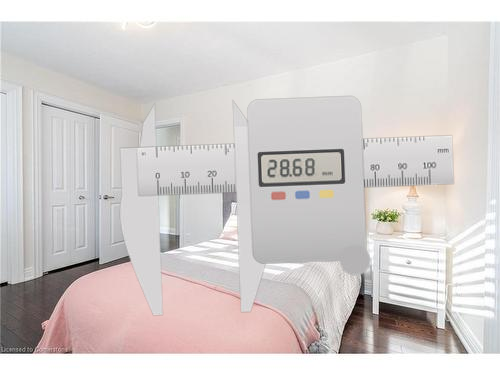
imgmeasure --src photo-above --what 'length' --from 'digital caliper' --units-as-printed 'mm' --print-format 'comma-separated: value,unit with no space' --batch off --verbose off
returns 28.68,mm
